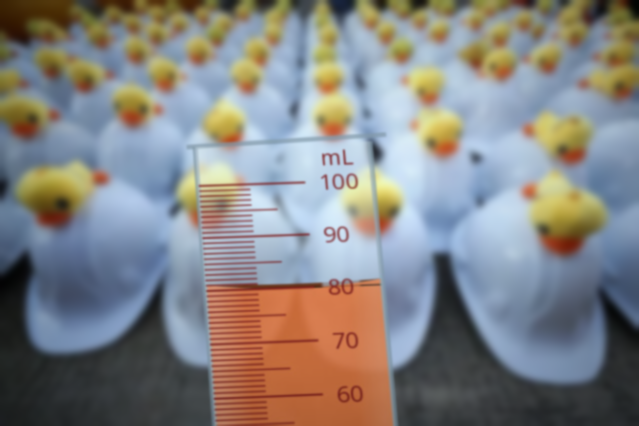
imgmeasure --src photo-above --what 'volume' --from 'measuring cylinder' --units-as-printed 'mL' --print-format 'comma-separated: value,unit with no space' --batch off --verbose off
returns 80,mL
